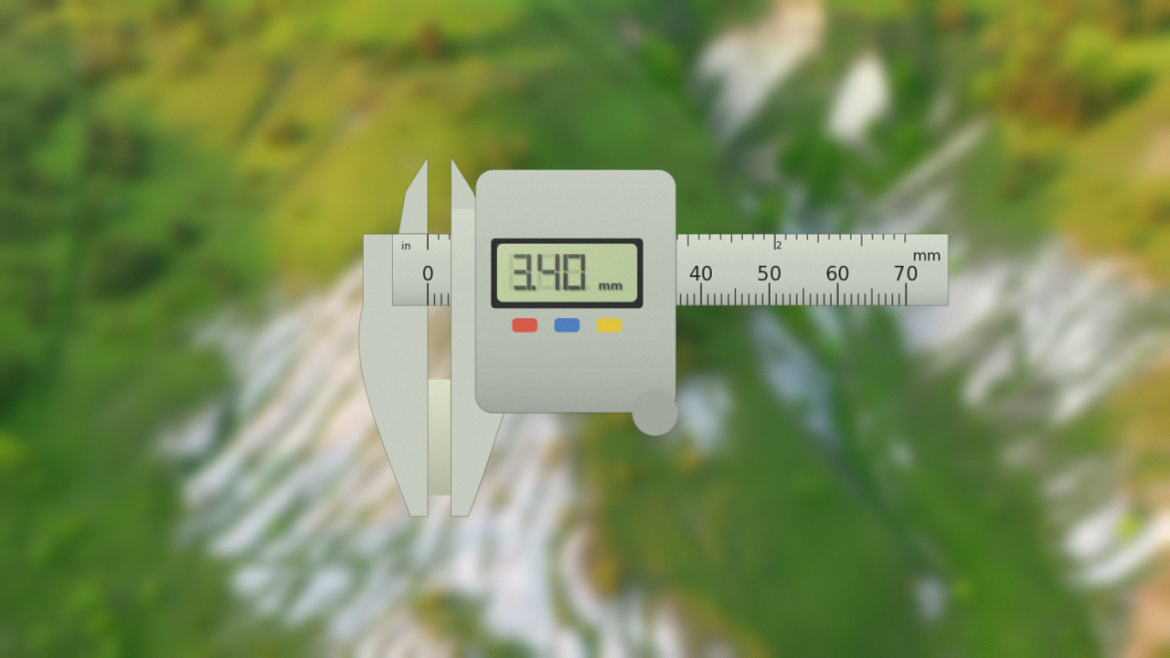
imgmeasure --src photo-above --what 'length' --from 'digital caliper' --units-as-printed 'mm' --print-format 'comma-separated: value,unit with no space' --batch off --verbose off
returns 3.40,mm
